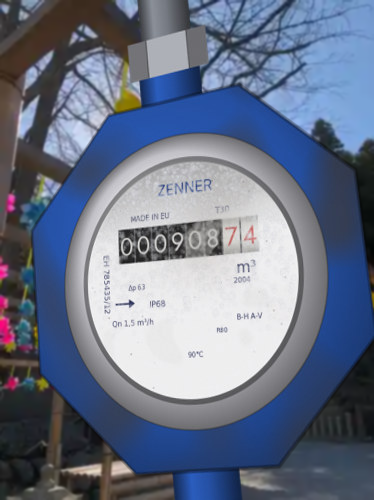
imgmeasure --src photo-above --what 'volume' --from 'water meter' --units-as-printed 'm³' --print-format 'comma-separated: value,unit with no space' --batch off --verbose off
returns 908.74,m³
